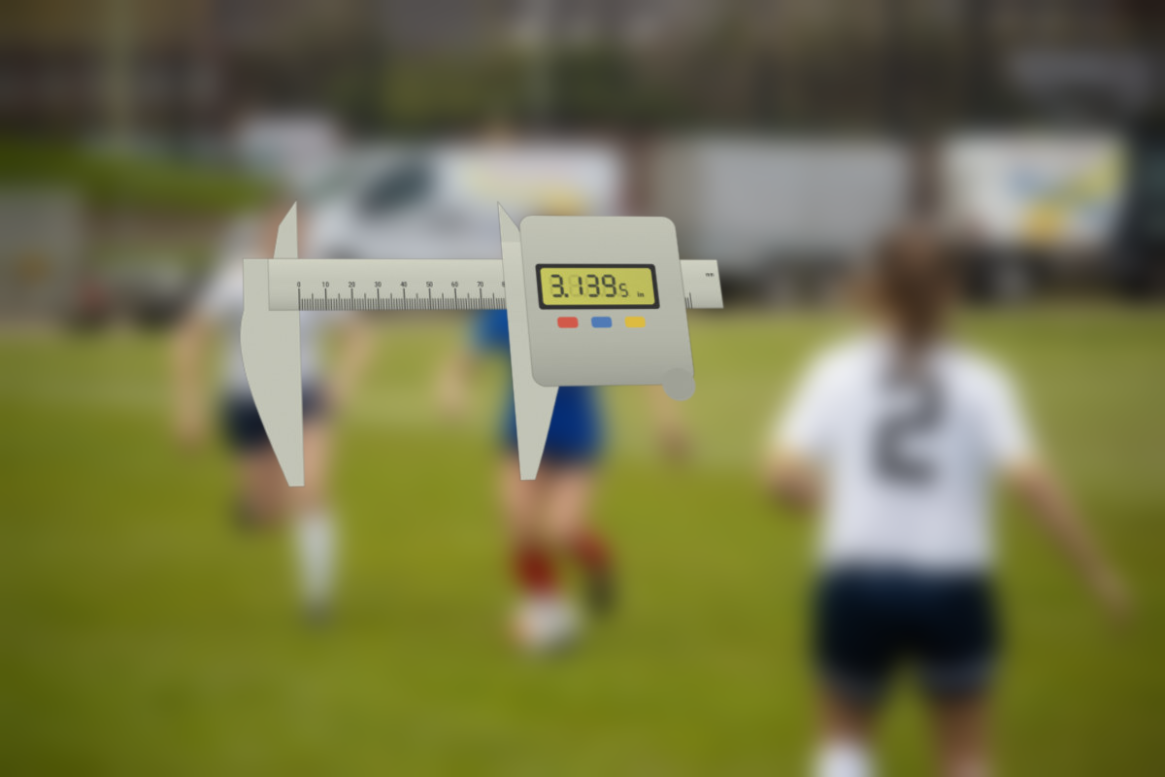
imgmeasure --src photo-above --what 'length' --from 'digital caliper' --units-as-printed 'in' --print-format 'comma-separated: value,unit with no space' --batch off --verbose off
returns 3.1395,in
